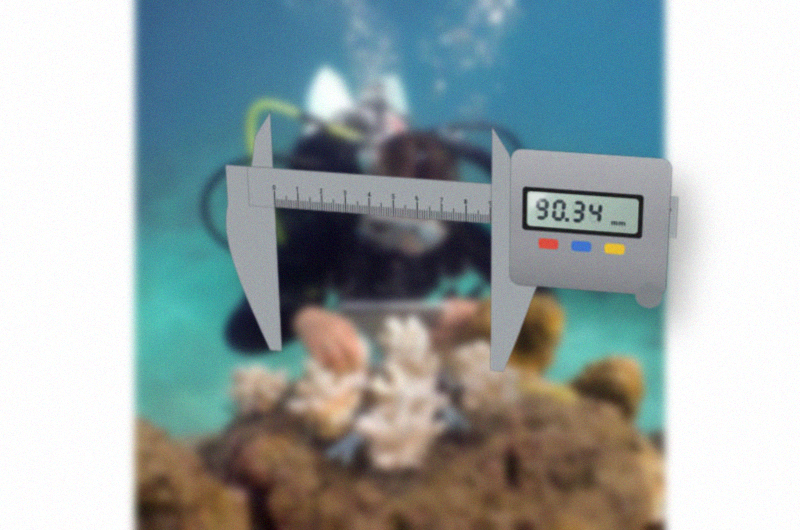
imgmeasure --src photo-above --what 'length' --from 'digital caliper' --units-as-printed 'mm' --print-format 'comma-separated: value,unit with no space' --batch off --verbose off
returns 90.34,mm
